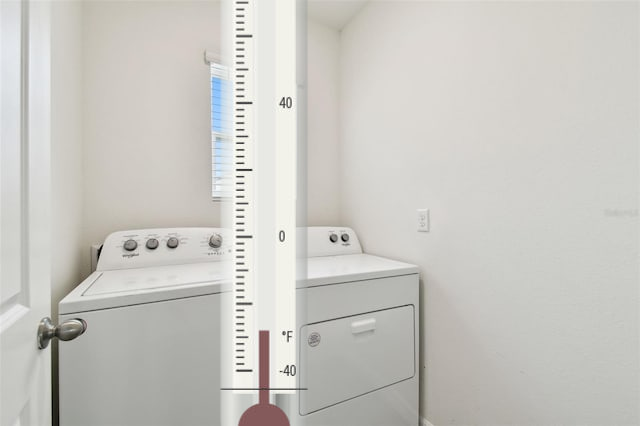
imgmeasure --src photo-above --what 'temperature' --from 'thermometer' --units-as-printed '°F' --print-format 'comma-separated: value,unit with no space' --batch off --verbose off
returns -28,°F
